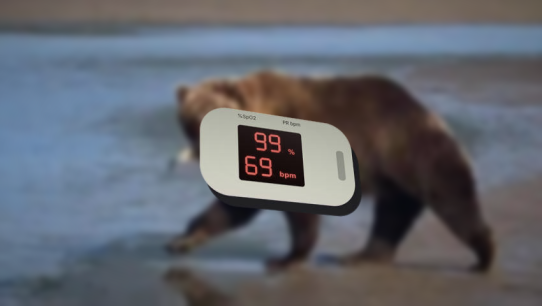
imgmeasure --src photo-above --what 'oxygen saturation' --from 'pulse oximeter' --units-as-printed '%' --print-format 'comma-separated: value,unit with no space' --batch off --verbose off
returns 99,%
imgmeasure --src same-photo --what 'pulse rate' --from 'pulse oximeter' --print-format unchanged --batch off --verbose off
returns 69,bpm
